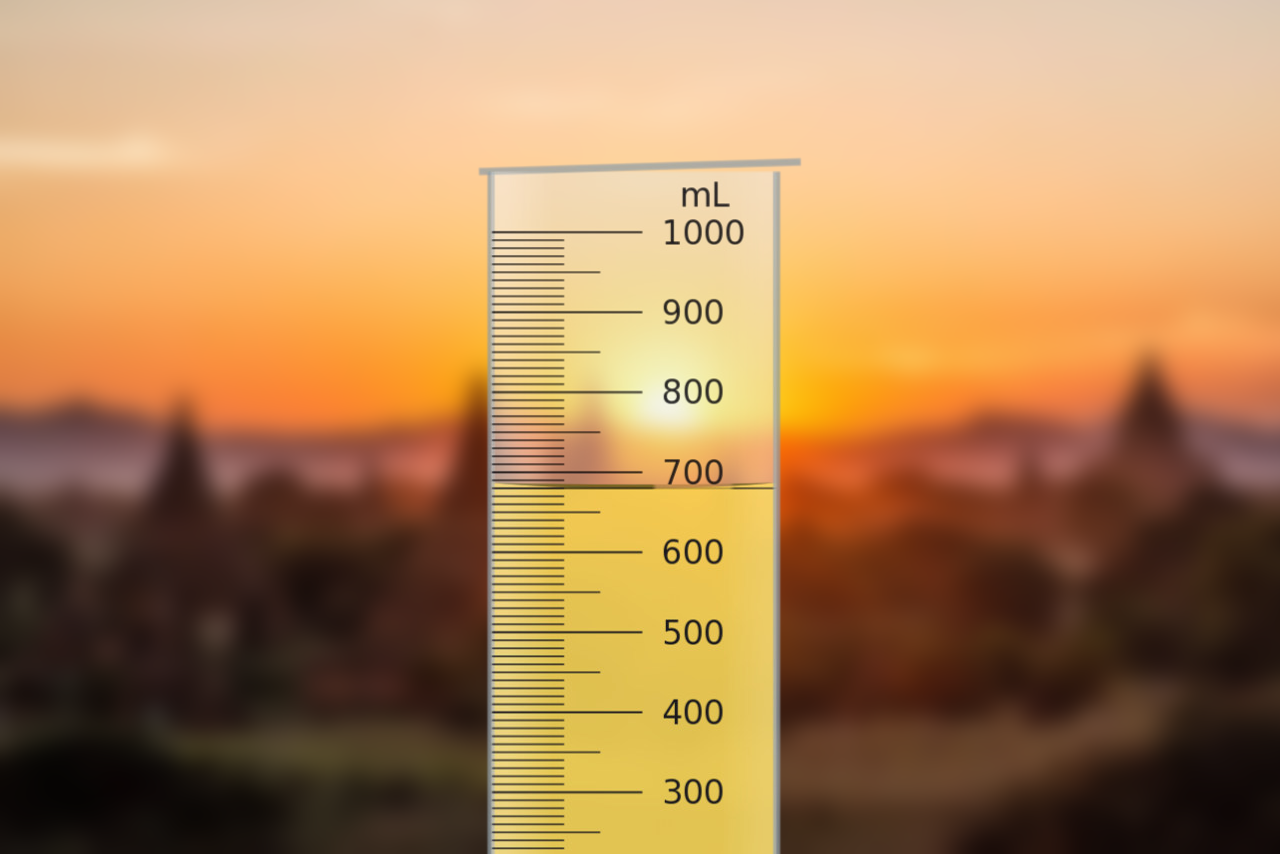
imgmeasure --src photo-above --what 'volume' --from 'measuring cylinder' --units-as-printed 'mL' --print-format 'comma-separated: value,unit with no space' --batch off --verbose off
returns 680,mL
